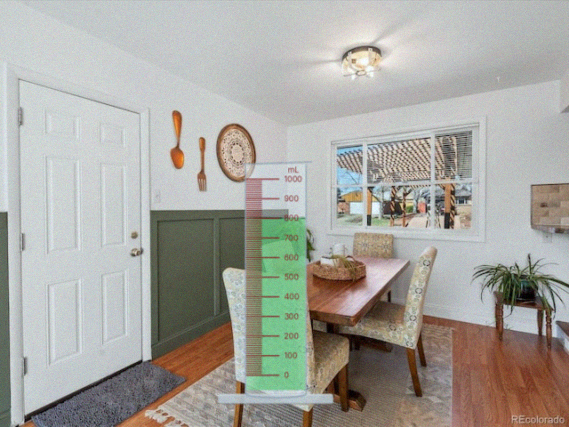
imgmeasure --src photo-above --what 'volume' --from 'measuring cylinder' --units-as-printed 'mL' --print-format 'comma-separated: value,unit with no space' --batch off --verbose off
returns 800,mL
